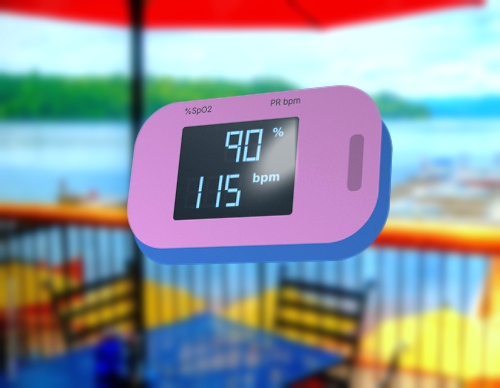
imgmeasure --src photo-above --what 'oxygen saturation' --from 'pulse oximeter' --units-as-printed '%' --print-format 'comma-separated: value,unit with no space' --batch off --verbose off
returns 90,%
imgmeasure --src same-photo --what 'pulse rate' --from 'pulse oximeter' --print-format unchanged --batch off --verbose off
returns 115,bpm
